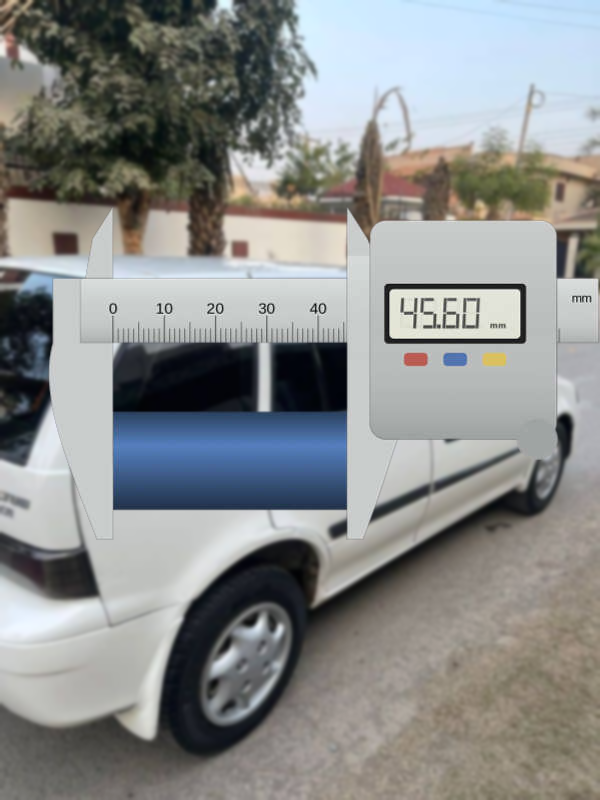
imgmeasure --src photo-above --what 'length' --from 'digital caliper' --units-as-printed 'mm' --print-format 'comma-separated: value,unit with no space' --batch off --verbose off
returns 45.60,mm
